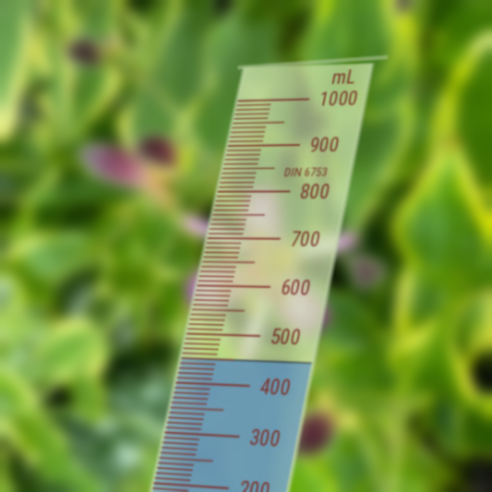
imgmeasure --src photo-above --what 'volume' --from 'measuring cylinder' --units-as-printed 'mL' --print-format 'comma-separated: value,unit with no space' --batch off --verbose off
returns 450,mL
